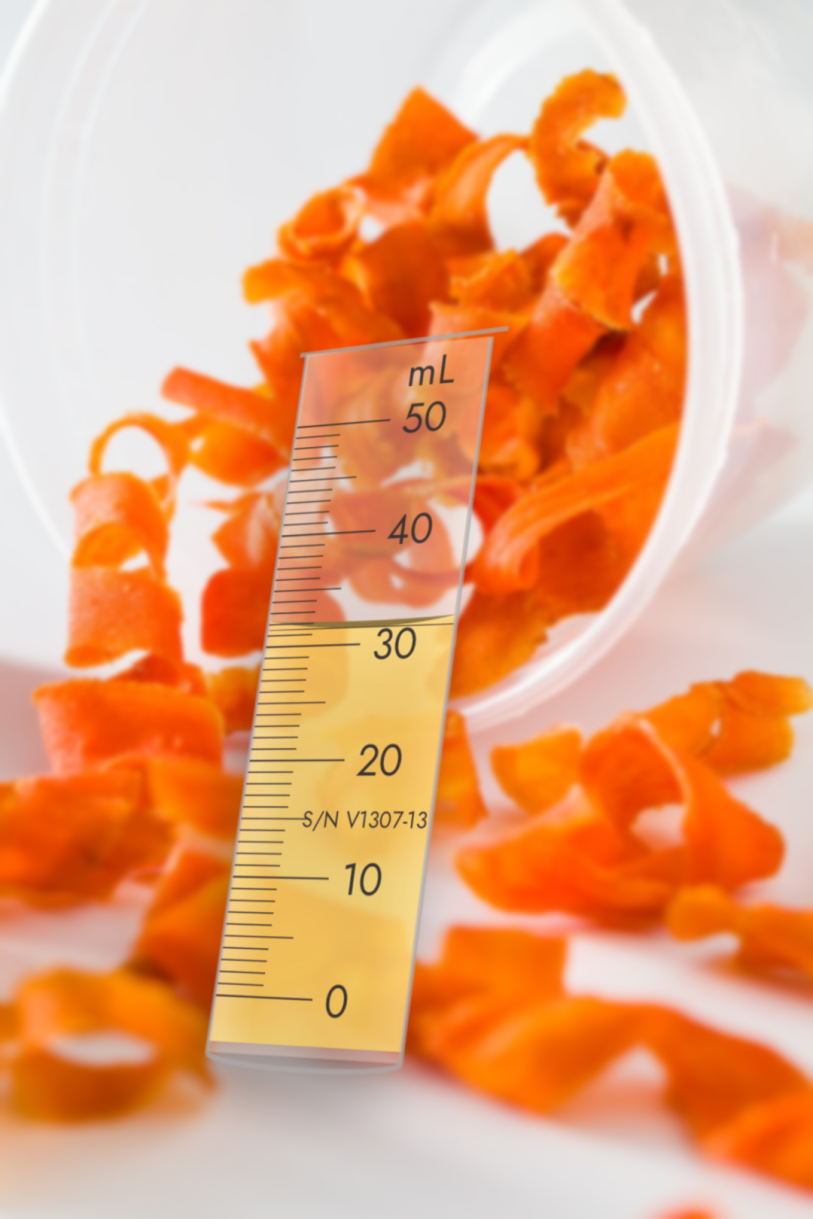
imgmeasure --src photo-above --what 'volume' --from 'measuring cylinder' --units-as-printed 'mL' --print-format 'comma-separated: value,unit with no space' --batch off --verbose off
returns 31.5,mL
